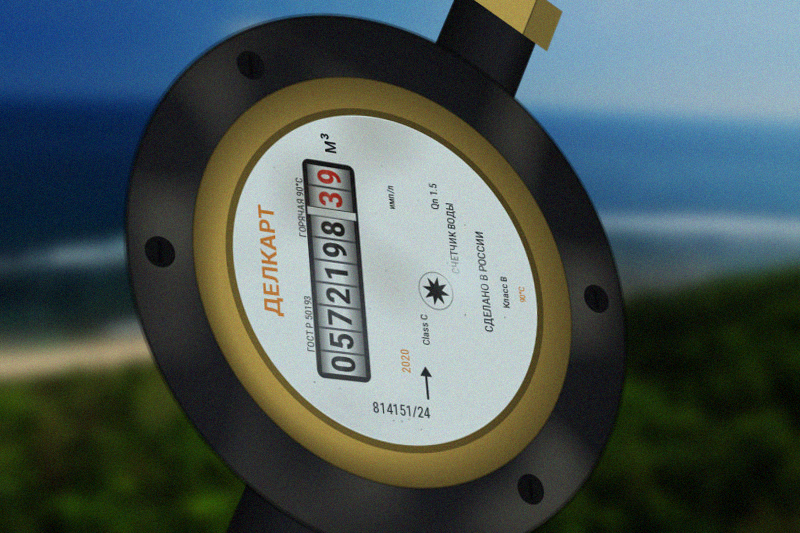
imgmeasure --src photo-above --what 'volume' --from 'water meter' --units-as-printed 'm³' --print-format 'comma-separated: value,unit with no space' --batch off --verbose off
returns 572198.39,m³
